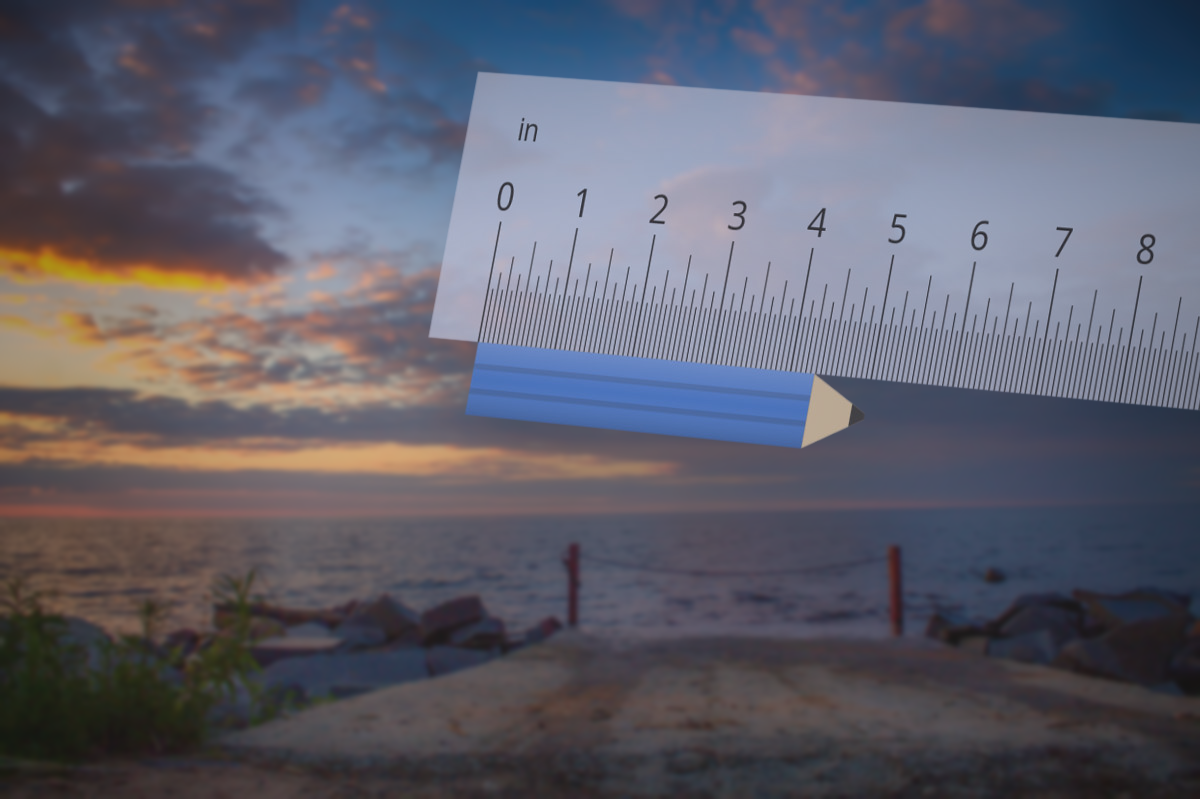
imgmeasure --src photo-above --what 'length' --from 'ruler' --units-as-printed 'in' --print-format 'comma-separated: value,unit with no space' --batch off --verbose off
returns 5,in
